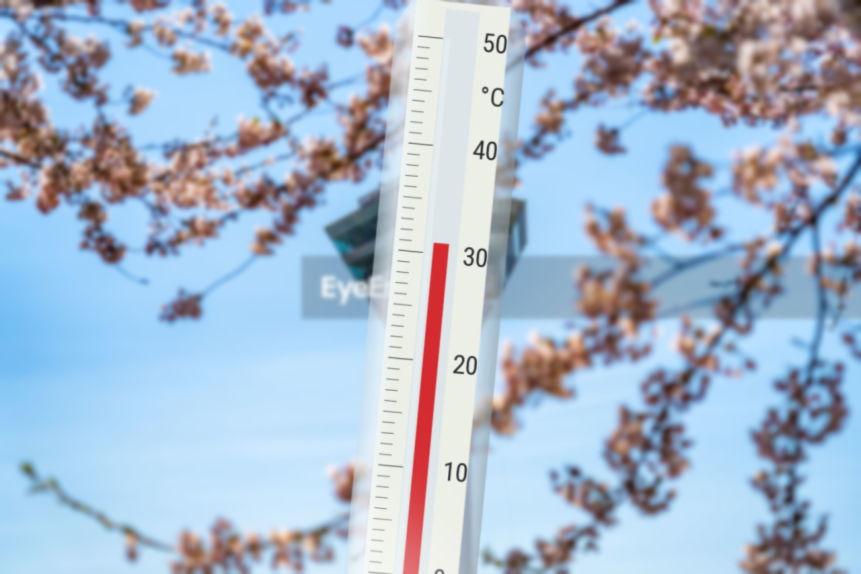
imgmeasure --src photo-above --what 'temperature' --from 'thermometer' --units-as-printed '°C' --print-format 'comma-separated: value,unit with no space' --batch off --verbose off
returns 31,°C
